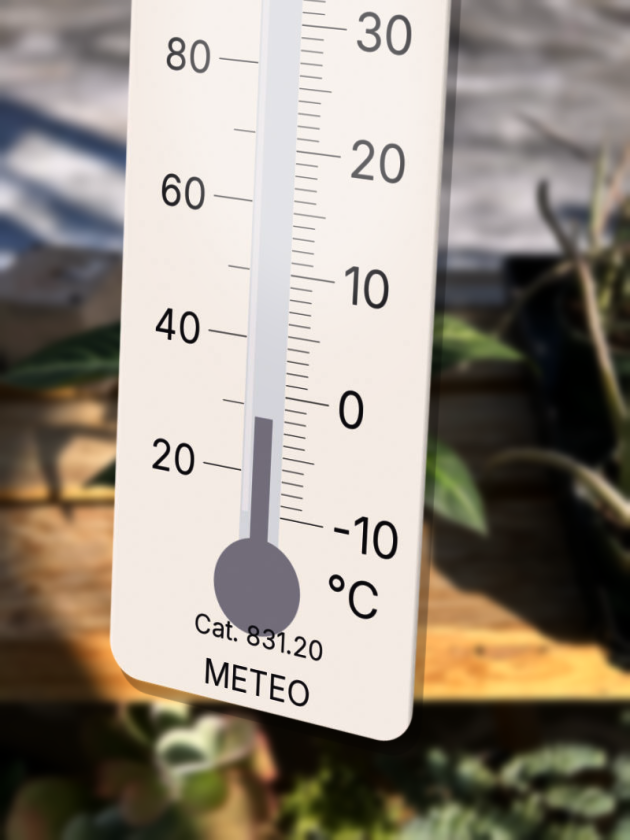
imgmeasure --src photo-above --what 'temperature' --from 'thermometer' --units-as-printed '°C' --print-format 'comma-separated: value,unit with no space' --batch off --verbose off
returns -2,°C
